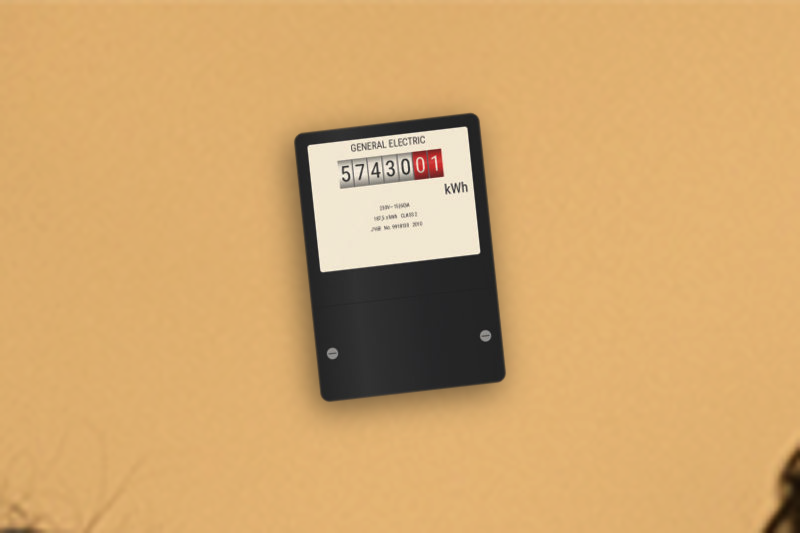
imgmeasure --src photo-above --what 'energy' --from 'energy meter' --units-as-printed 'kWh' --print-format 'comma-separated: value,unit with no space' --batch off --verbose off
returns 57430.01,kWh
